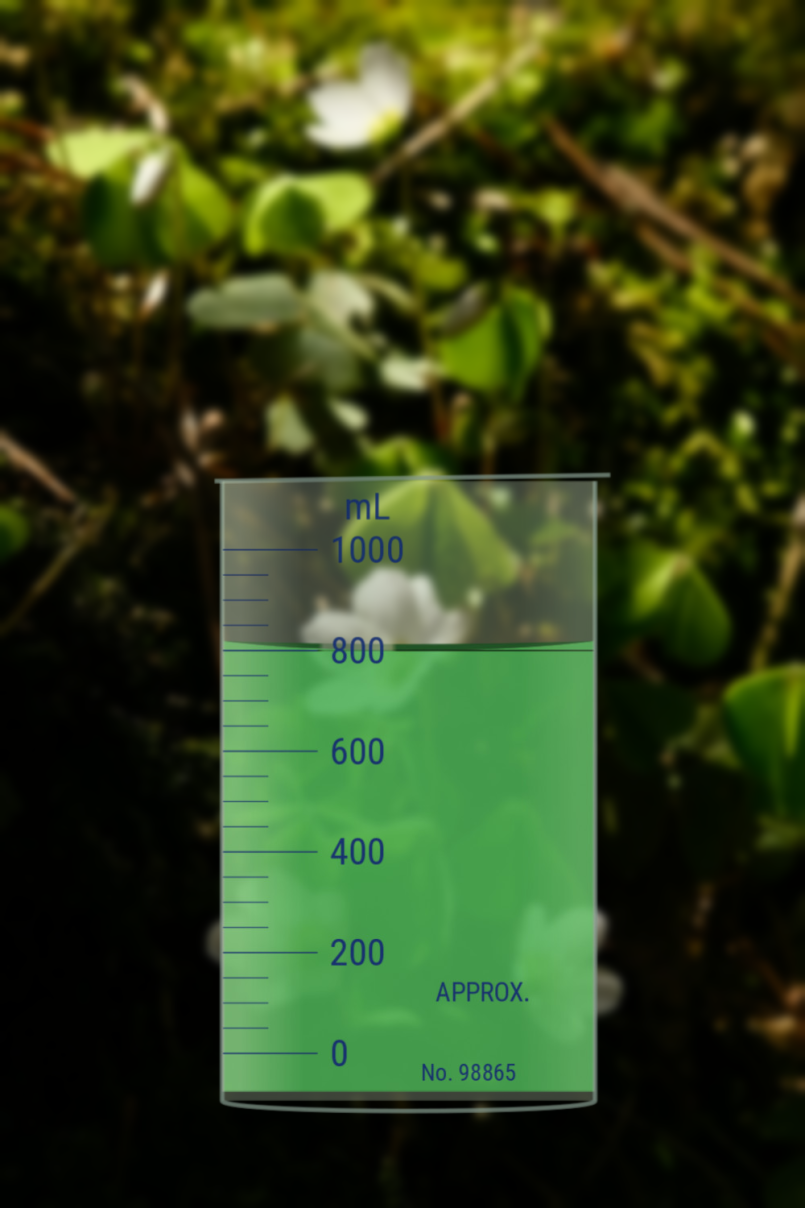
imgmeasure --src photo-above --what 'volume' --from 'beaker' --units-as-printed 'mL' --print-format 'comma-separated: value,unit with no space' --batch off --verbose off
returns 800,mL
